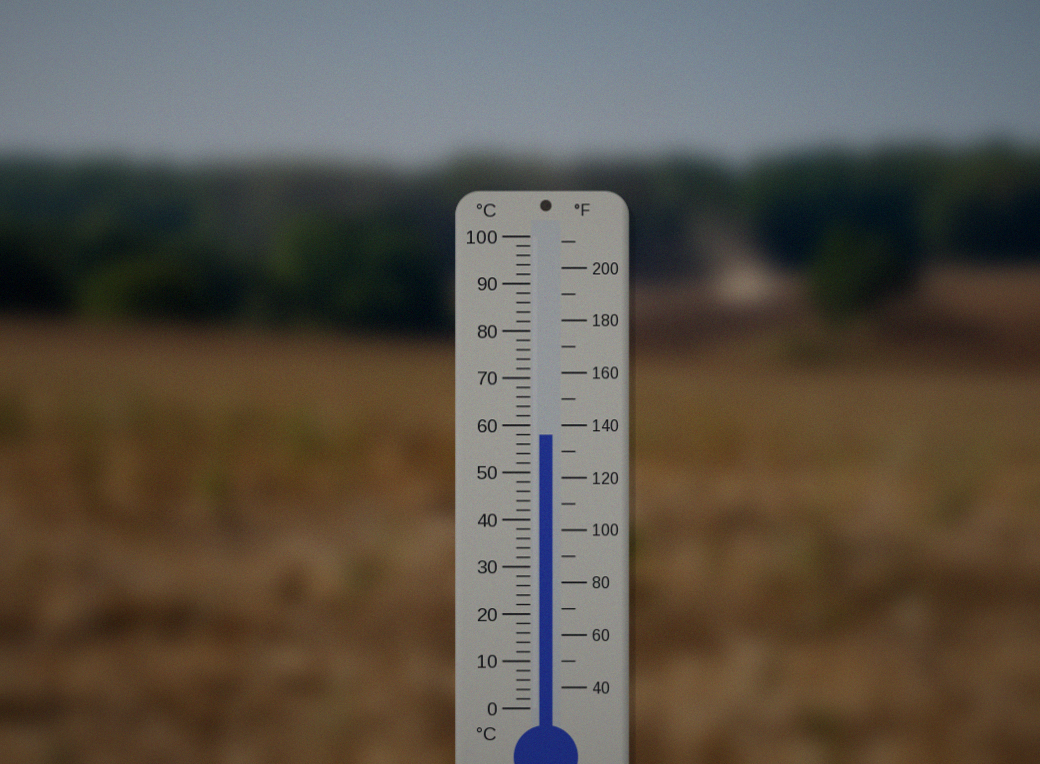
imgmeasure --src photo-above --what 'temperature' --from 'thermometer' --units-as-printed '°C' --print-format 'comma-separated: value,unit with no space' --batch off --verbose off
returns 58,°C
